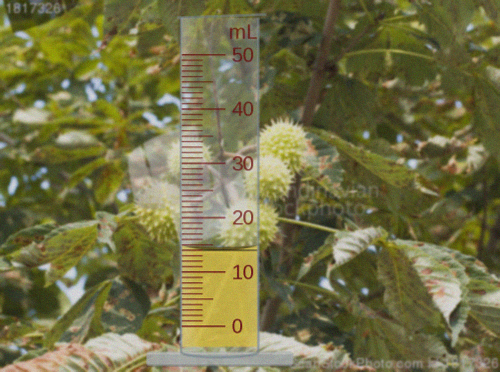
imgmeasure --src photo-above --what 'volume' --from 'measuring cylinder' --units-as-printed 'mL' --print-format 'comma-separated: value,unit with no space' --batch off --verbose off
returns 14,mL
